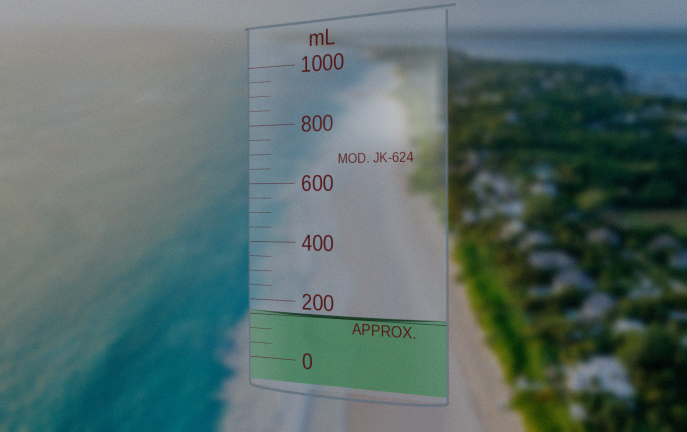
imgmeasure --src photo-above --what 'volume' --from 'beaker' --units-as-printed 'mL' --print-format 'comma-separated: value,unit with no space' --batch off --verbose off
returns 150,mL
